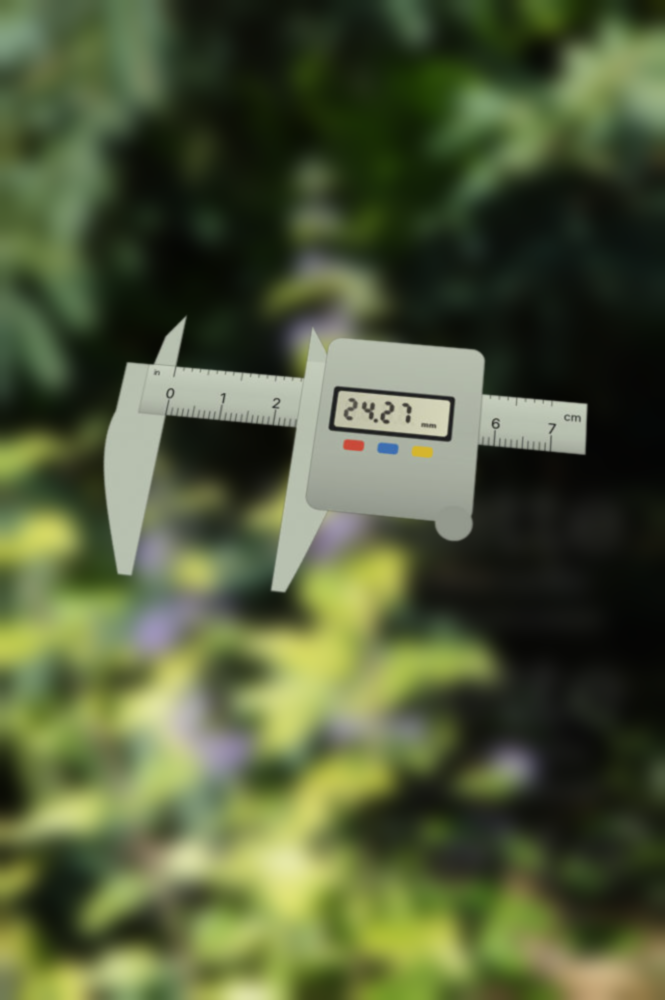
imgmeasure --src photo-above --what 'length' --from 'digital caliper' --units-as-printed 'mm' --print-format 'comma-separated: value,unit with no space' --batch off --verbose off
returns 24.27,mm
